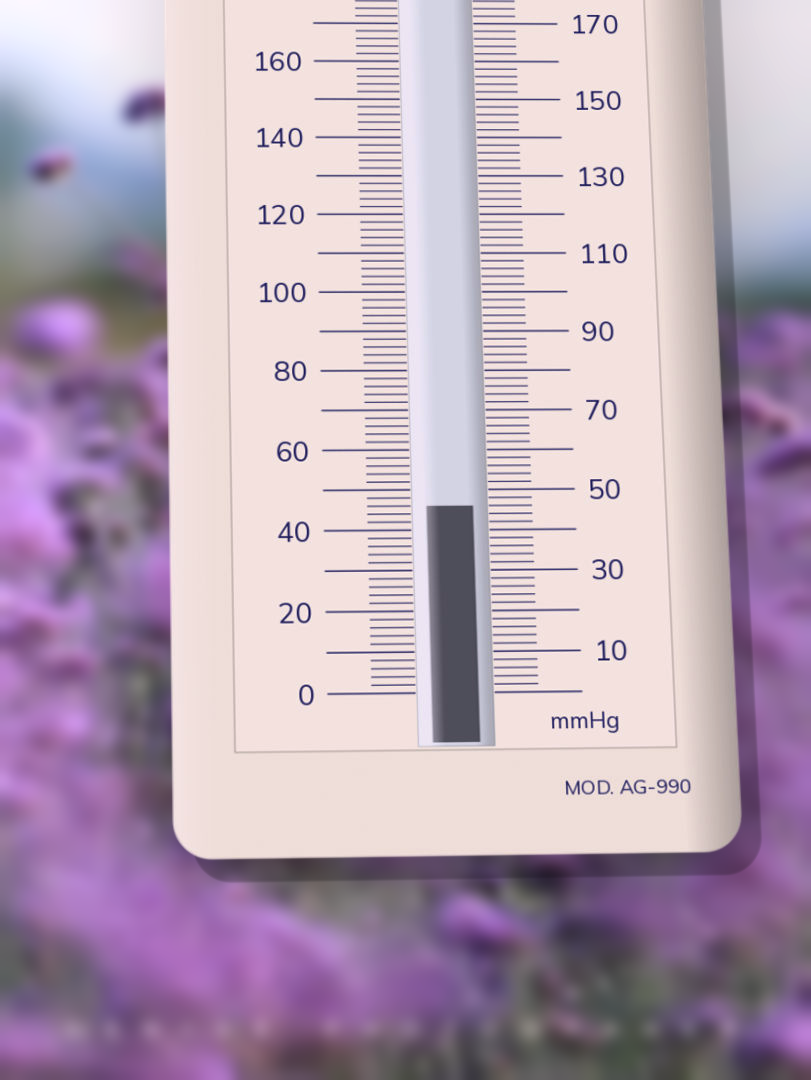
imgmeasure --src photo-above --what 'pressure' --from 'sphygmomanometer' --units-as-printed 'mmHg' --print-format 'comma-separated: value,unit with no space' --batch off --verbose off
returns 46,mmHg
